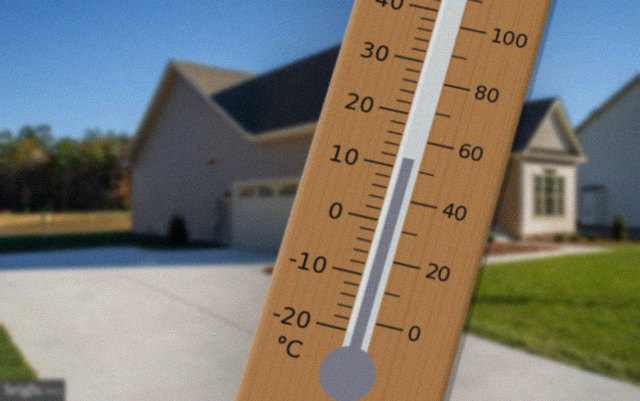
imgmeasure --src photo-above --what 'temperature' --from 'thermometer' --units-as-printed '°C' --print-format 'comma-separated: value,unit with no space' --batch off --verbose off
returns 12,°C
